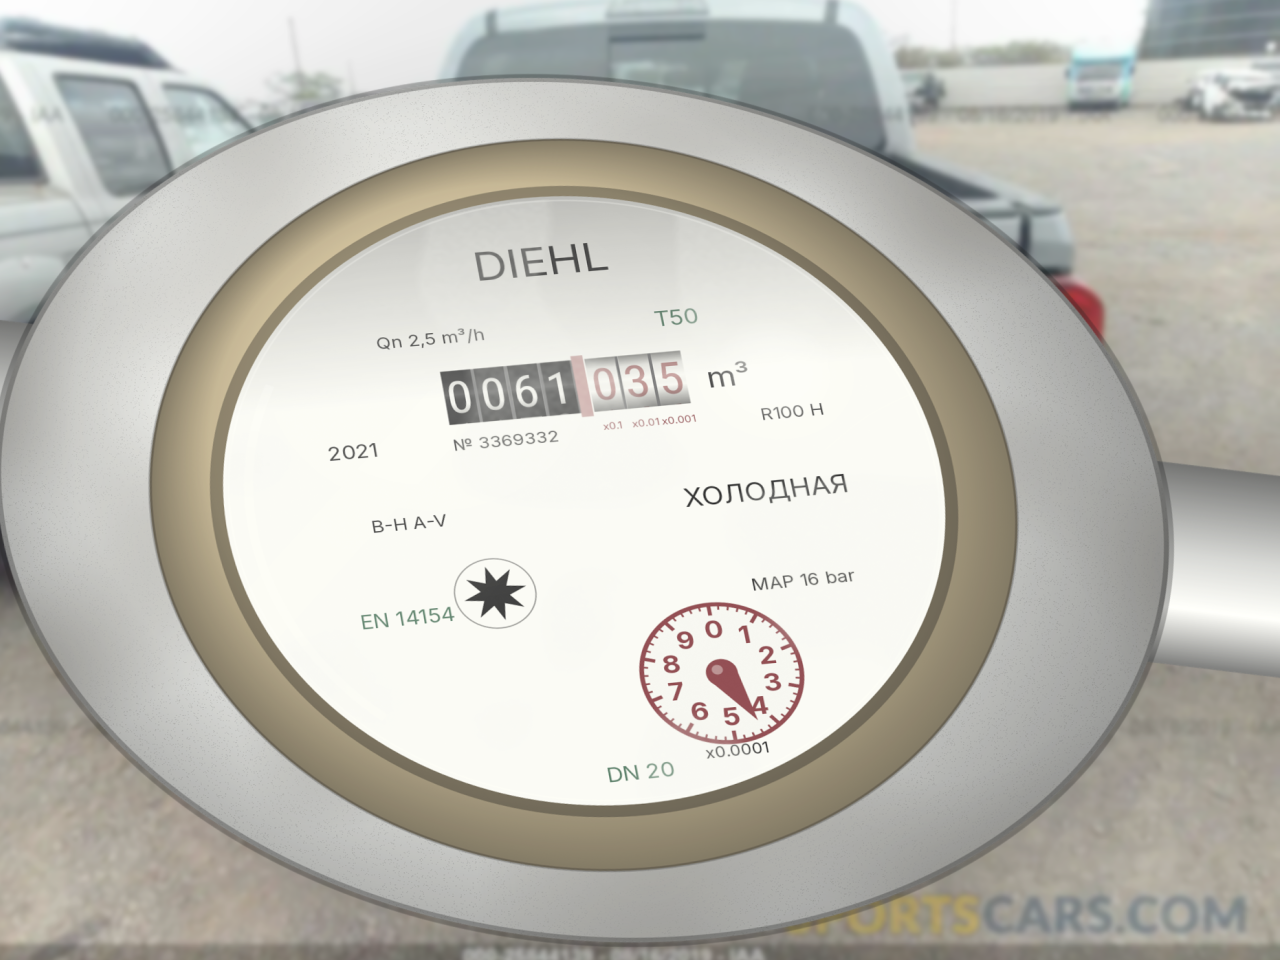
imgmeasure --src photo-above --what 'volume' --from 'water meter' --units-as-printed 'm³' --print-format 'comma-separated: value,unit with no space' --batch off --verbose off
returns 61.0354,m³
